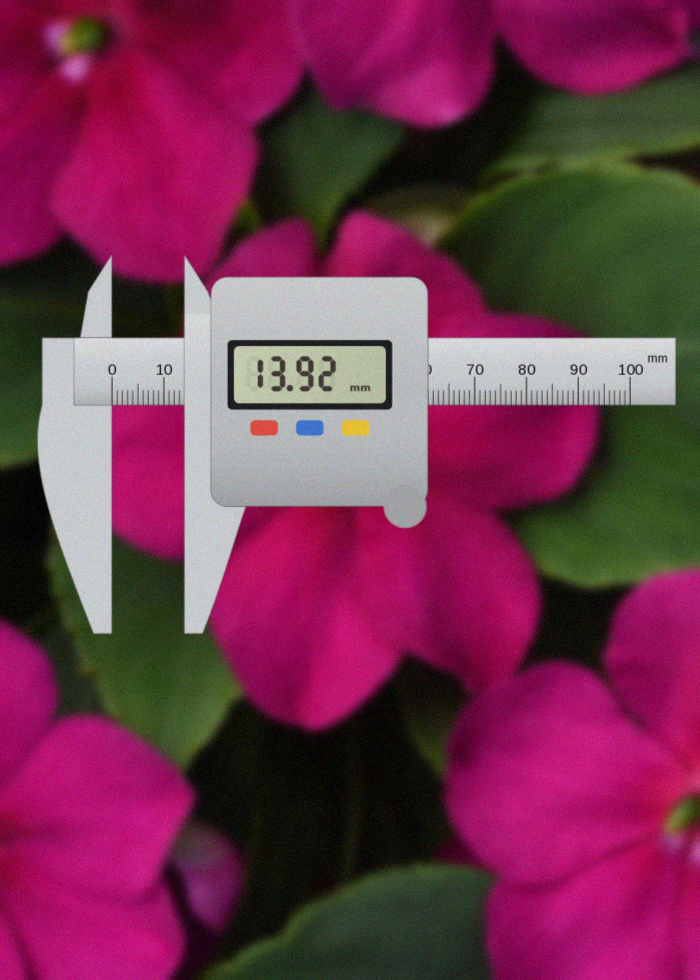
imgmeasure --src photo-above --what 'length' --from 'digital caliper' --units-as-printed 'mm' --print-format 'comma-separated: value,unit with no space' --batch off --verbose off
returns 13.92,mm
